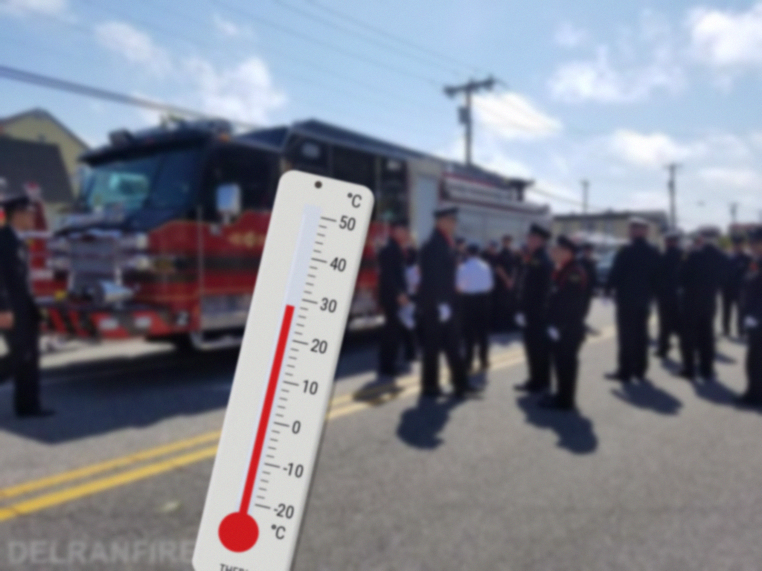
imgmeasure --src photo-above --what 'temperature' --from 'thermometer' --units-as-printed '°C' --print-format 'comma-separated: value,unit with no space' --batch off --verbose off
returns 28,°C
